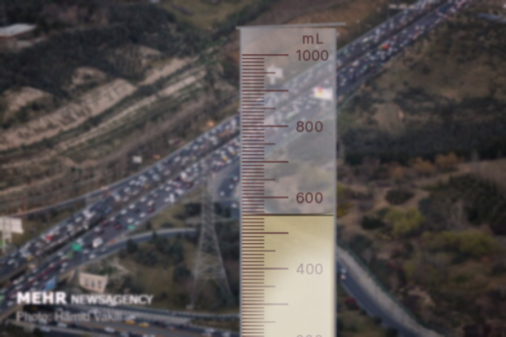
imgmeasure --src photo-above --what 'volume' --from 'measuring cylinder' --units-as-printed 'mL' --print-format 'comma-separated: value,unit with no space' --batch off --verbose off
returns 550,mL
